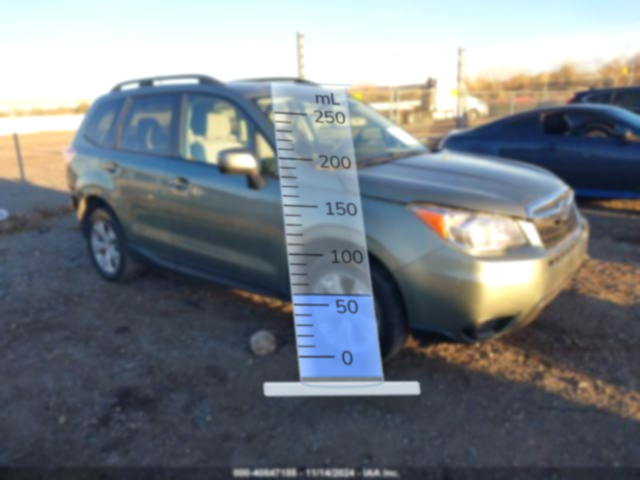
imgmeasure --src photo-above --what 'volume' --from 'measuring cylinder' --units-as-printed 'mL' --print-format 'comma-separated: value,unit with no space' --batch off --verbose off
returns 60,mL
